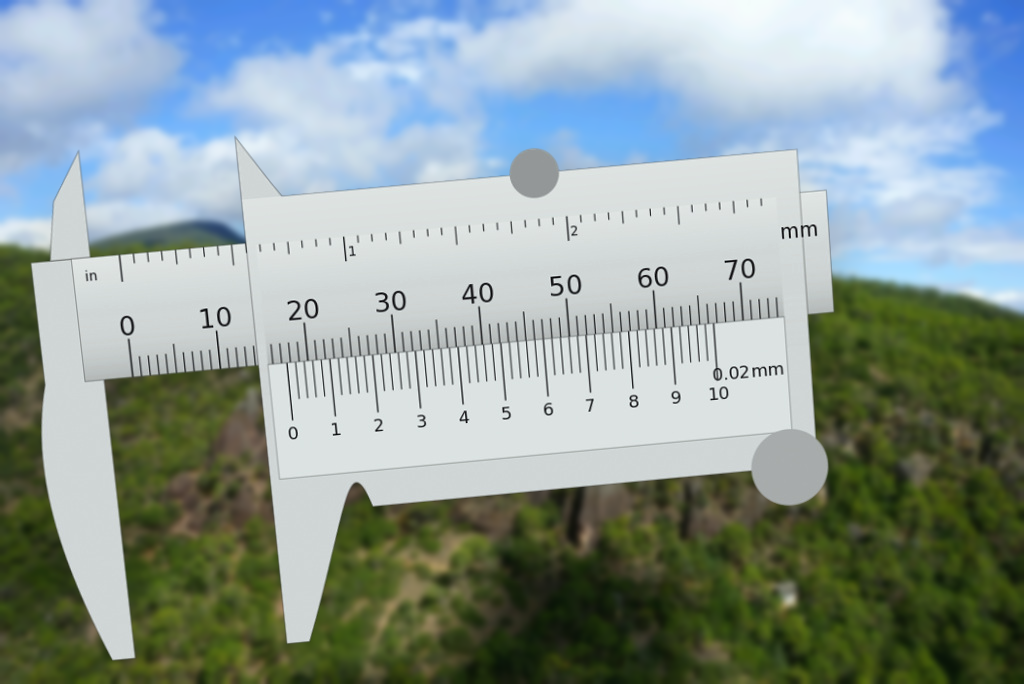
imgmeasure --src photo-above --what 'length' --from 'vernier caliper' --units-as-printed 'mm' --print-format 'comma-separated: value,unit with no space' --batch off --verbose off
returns 17.6,mm
